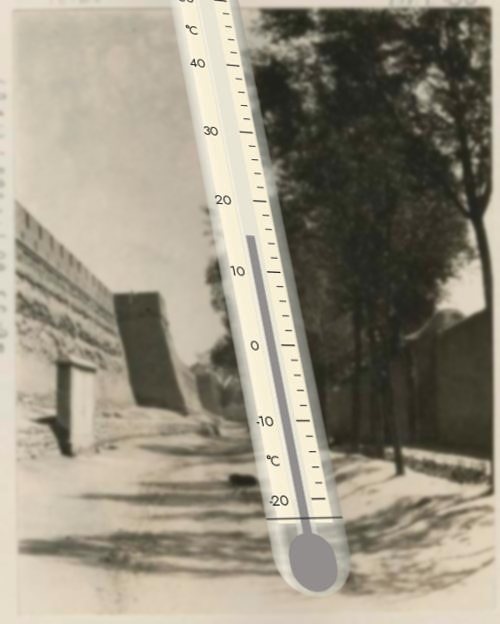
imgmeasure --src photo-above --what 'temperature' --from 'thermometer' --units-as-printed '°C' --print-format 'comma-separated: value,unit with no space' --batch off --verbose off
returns 15,°C
